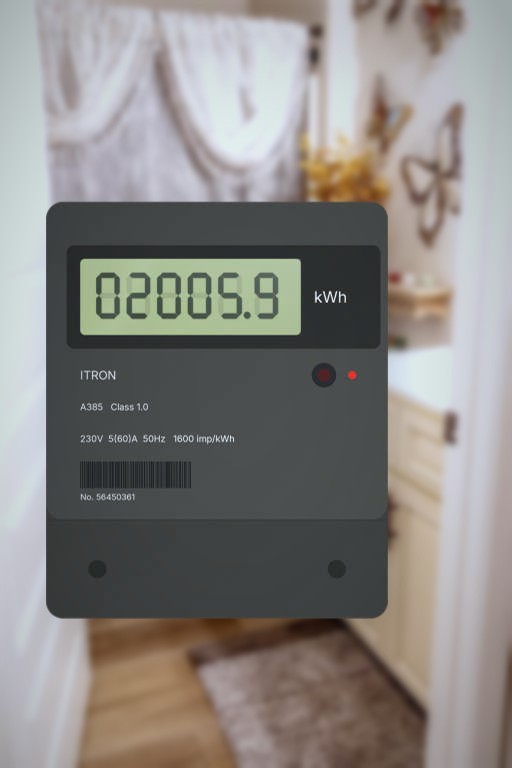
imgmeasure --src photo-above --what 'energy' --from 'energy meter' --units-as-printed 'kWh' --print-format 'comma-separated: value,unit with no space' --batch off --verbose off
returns 2005.9,kWh
